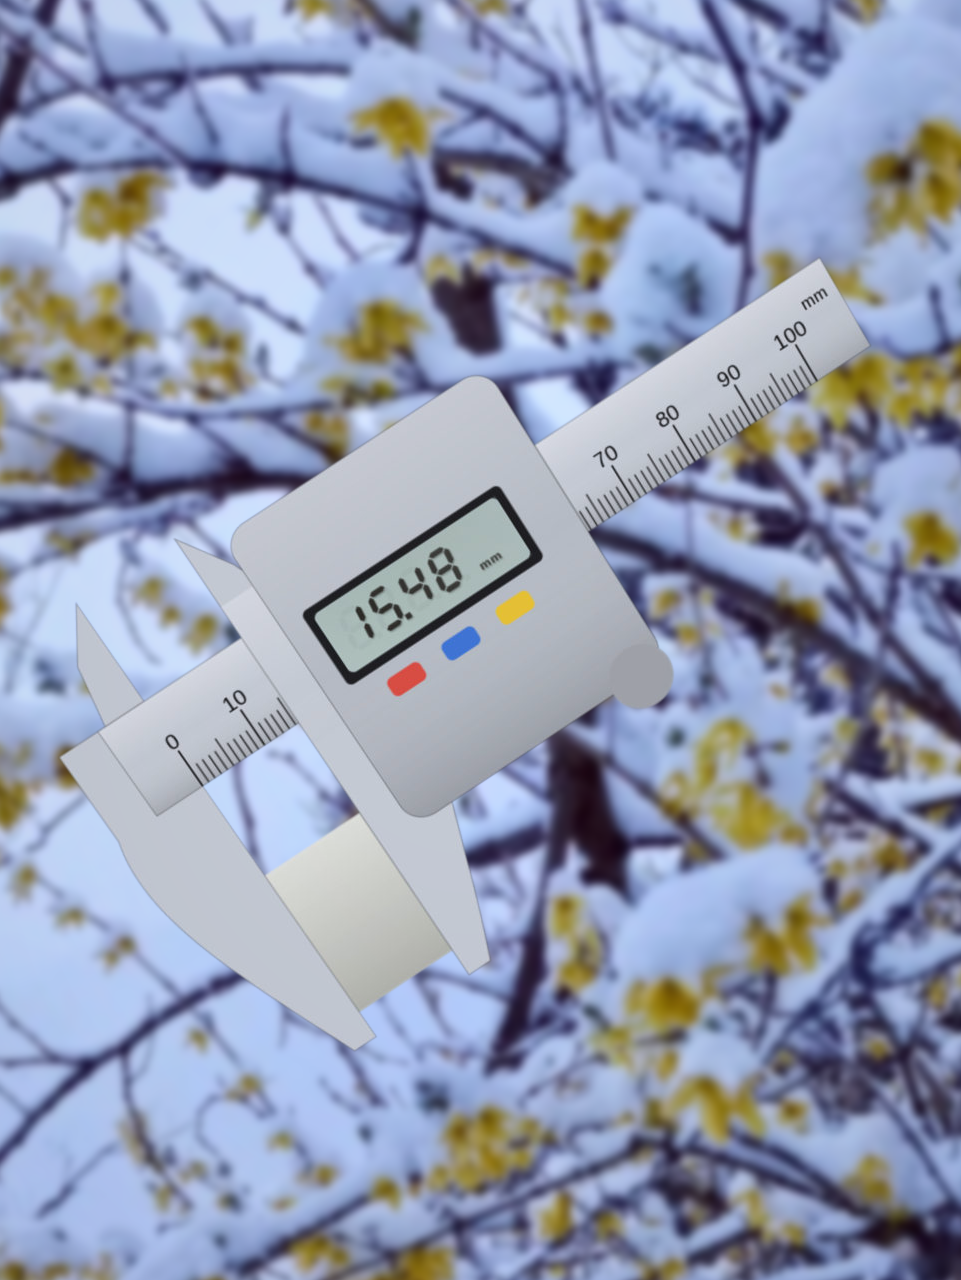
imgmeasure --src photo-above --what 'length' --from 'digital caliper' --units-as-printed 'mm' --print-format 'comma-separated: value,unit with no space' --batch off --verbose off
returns 15.48,mm
